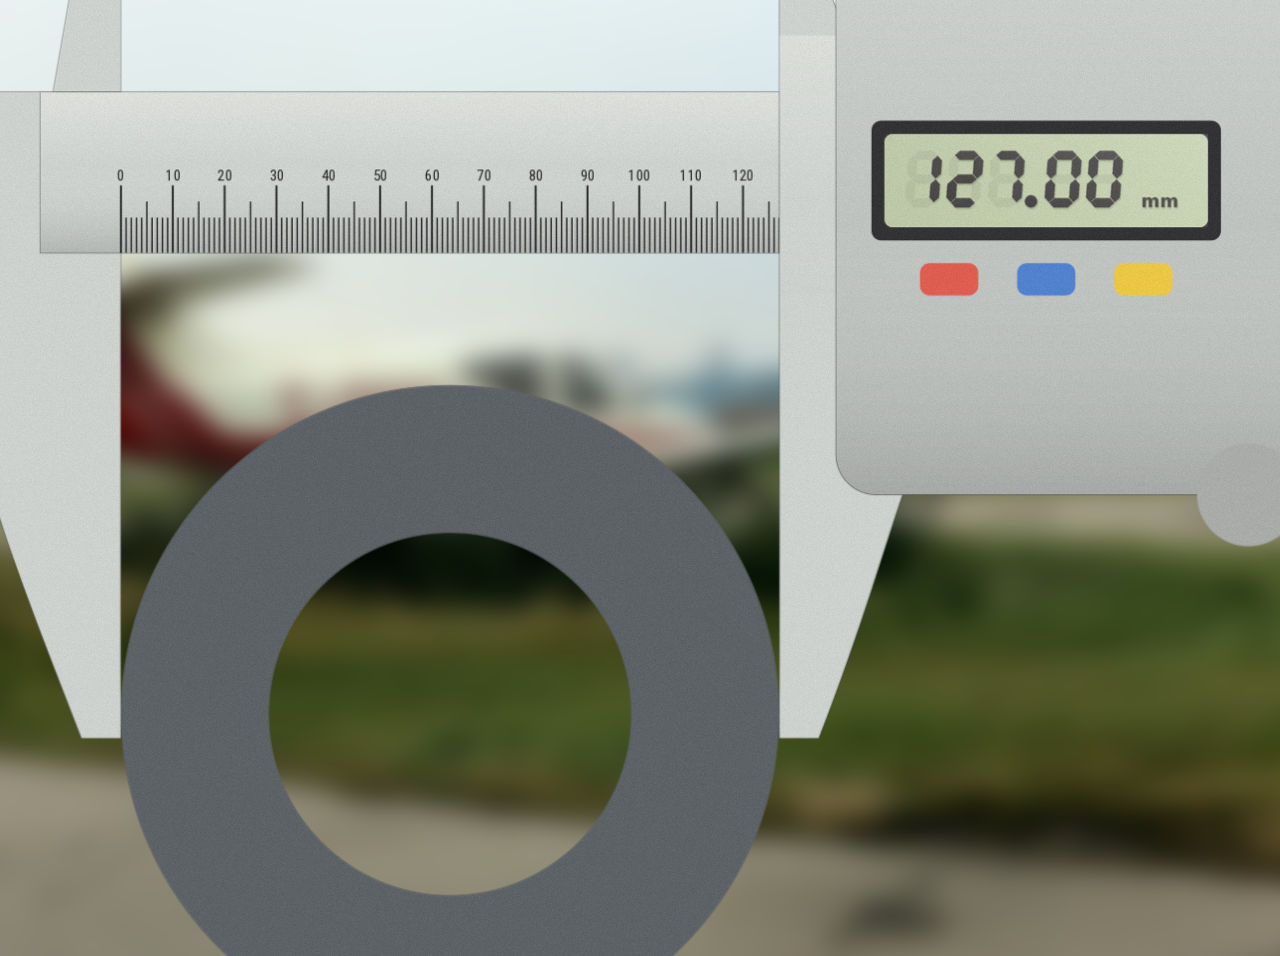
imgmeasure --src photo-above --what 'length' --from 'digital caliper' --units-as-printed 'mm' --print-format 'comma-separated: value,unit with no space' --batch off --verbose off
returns 127.00,mm
